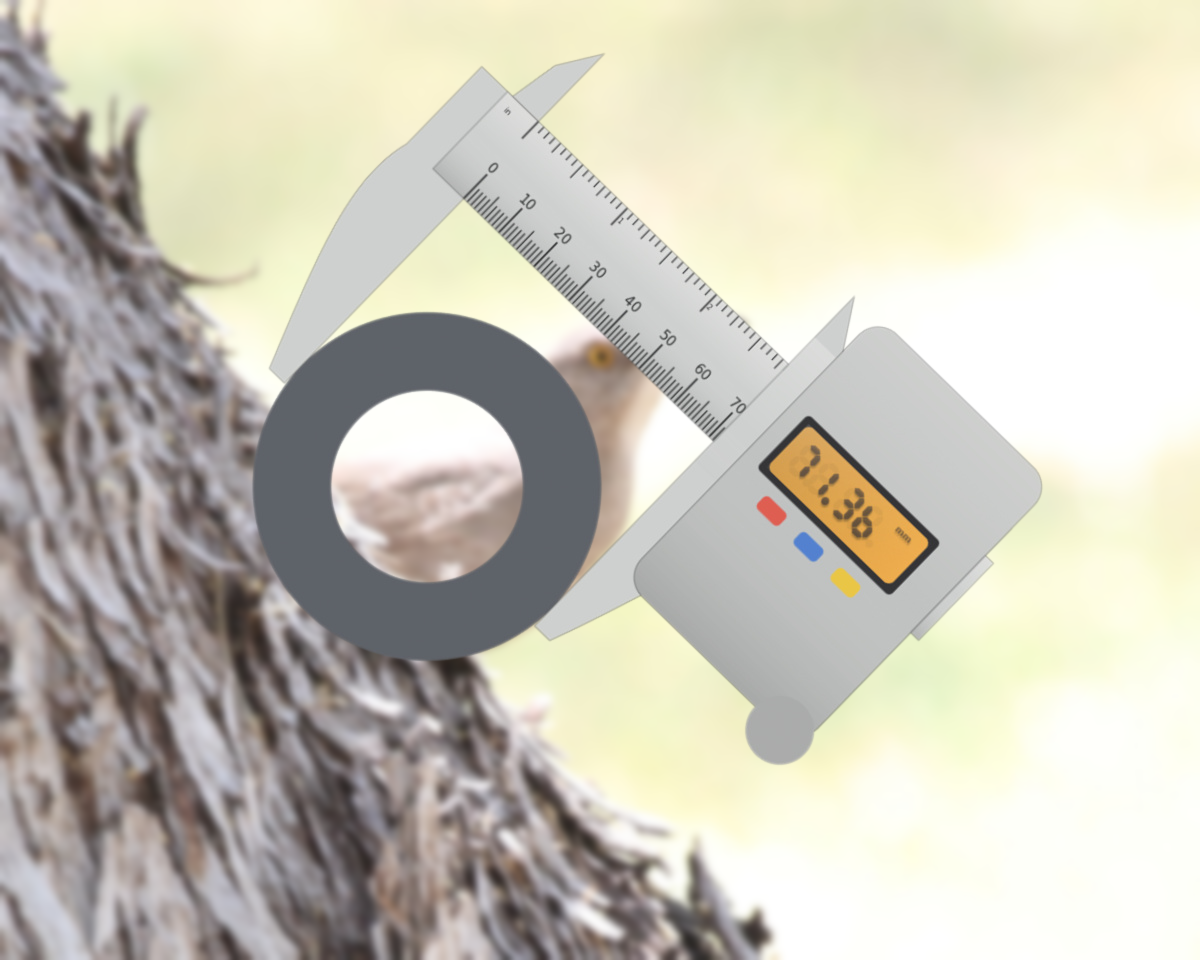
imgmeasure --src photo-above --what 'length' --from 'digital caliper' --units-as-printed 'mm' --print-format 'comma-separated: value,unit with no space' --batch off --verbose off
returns 71.36,mm
